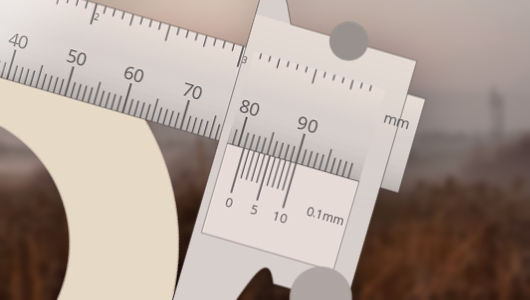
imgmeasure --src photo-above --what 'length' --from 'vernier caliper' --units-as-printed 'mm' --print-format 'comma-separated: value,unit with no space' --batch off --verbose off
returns 81.0,mm
